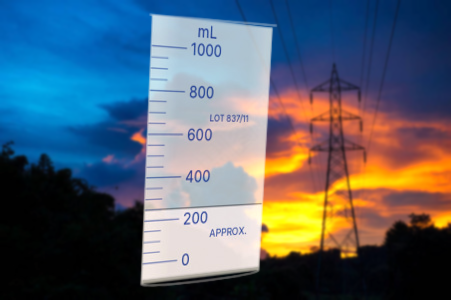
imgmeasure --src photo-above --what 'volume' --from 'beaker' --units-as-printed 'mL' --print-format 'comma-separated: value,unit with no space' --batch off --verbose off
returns 250,mL
